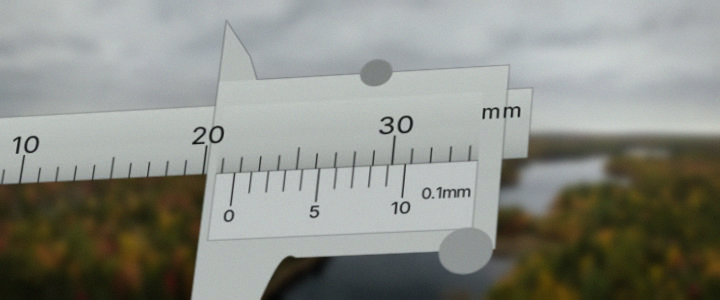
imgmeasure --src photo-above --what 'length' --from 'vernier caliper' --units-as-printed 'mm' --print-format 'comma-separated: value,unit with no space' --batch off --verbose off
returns 21.7,mm
